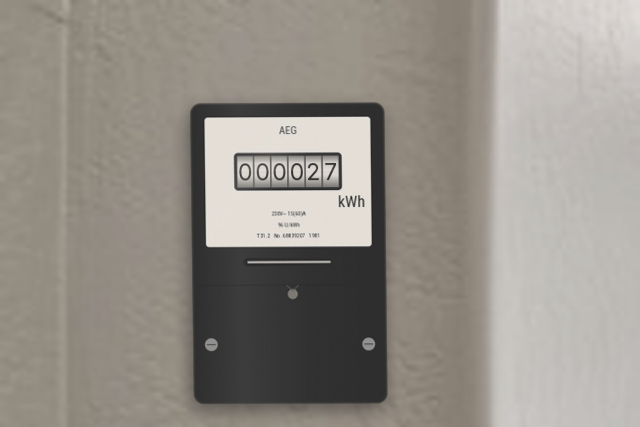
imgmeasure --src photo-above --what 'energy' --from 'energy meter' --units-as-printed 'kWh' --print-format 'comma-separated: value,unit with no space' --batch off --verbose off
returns 27,kWh
